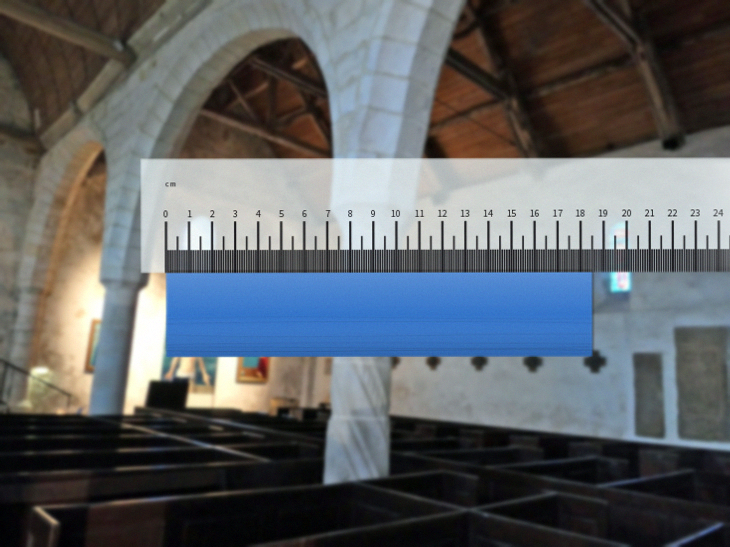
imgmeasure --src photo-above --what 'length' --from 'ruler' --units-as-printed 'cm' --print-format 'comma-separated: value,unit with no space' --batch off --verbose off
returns 18.5,cm
